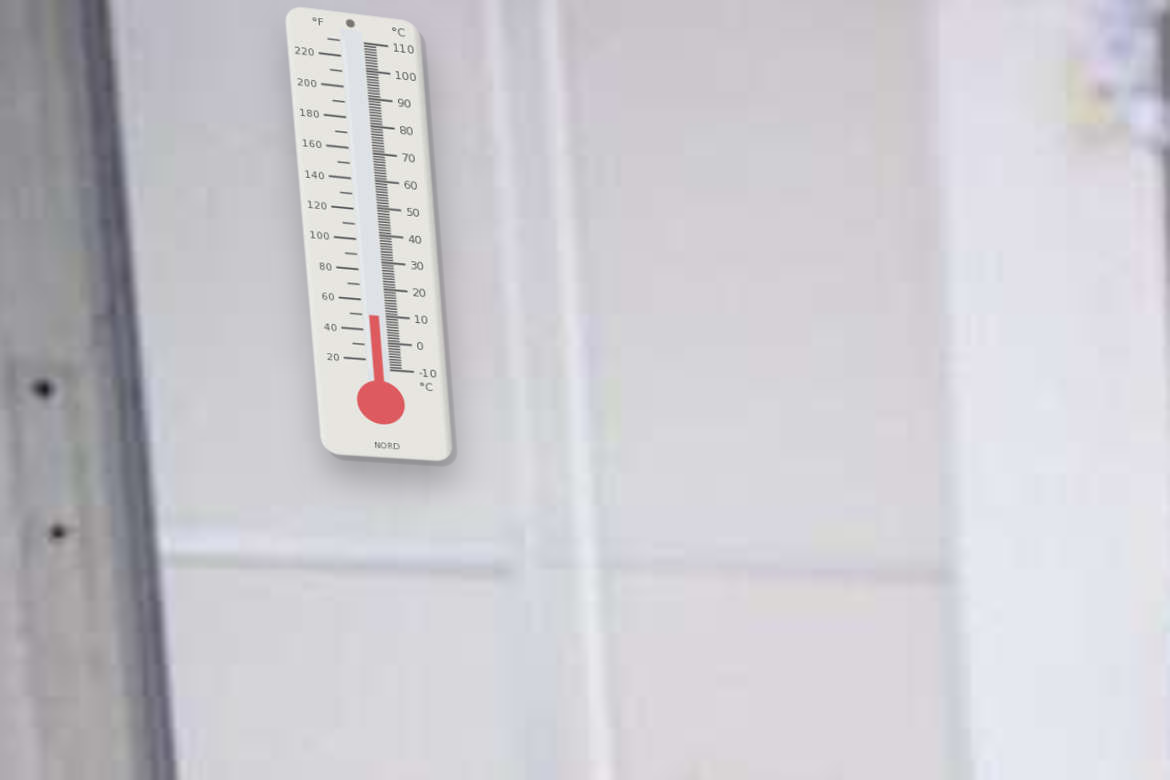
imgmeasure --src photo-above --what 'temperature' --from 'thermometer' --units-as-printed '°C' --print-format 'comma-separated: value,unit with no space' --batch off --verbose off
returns 10,°C
